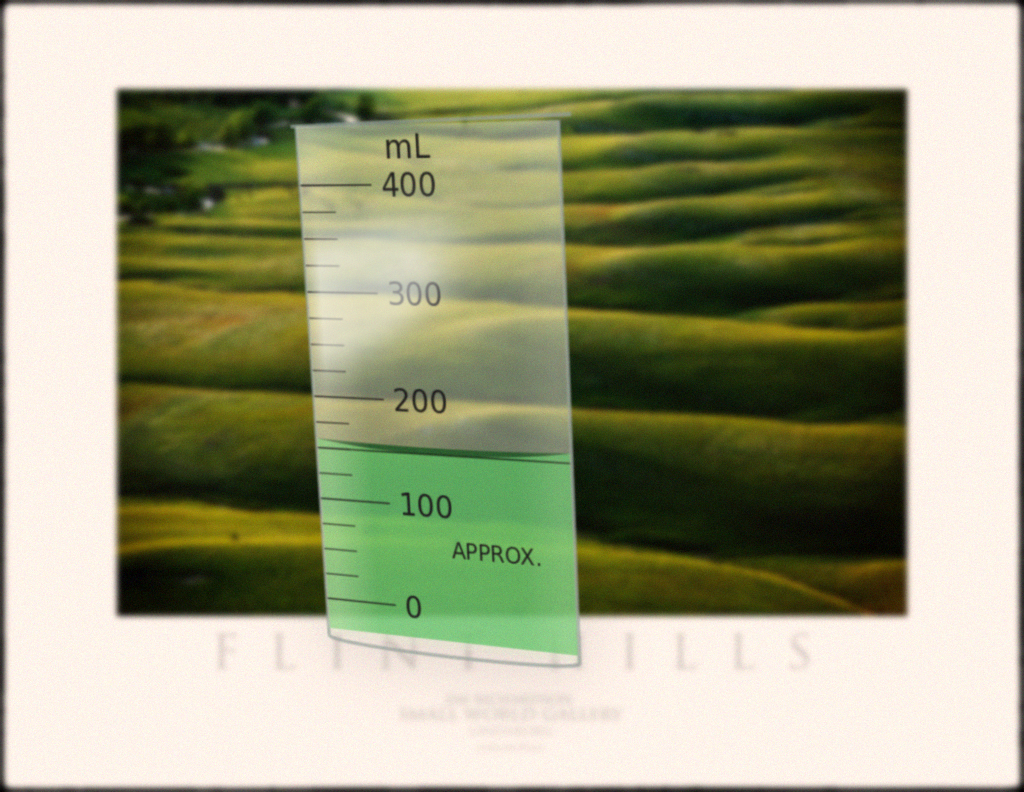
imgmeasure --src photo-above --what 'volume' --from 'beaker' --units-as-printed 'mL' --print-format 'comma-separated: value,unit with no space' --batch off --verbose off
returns 150,mL
